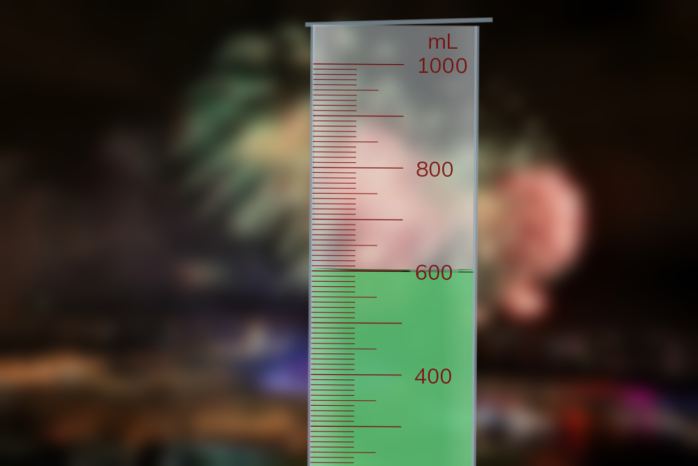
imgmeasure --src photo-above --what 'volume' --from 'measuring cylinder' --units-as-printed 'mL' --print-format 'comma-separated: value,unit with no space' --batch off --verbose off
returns 600,mL
